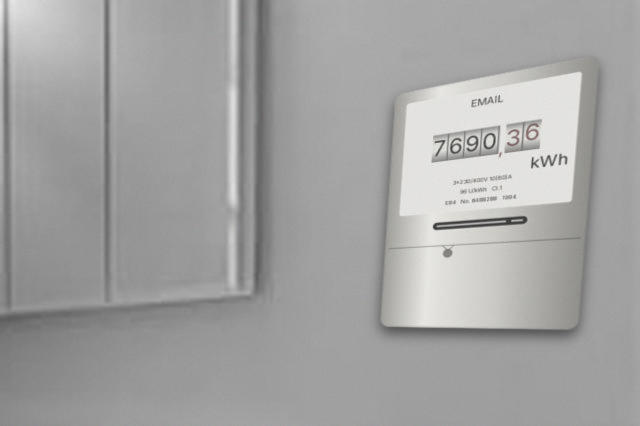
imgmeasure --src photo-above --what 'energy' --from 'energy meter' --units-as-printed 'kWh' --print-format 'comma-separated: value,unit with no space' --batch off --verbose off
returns 7690.36,kWh
